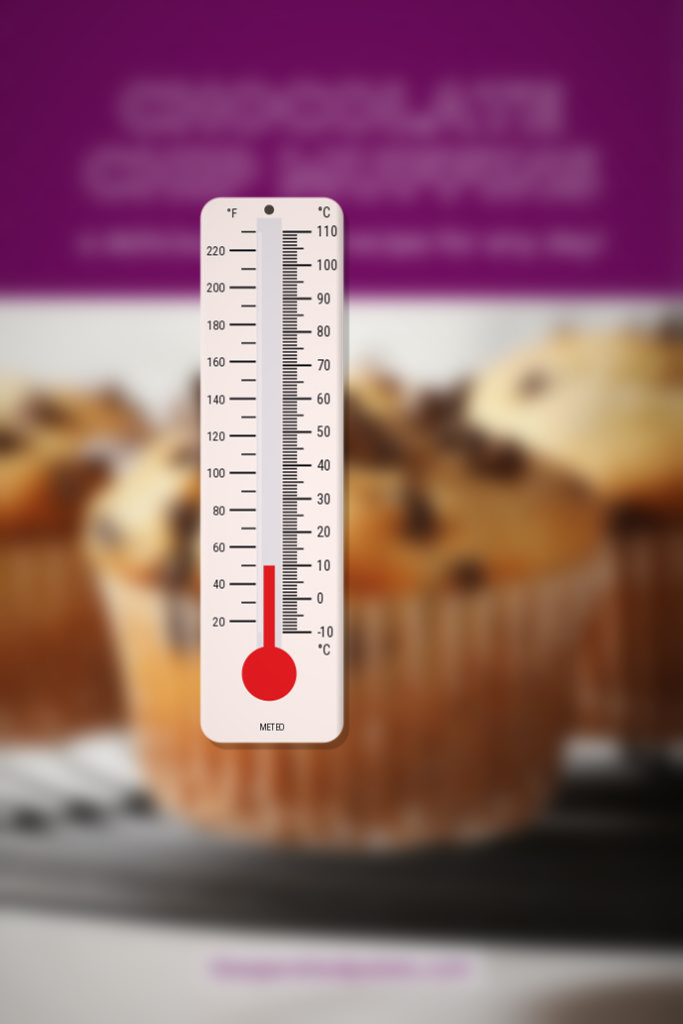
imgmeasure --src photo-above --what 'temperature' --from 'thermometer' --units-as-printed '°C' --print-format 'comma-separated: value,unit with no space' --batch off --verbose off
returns 10,°C
